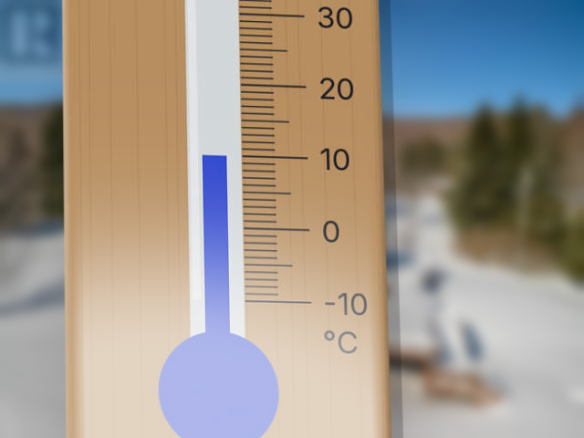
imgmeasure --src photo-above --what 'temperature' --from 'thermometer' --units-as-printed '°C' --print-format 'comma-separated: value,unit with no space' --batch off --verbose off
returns 10,°C
